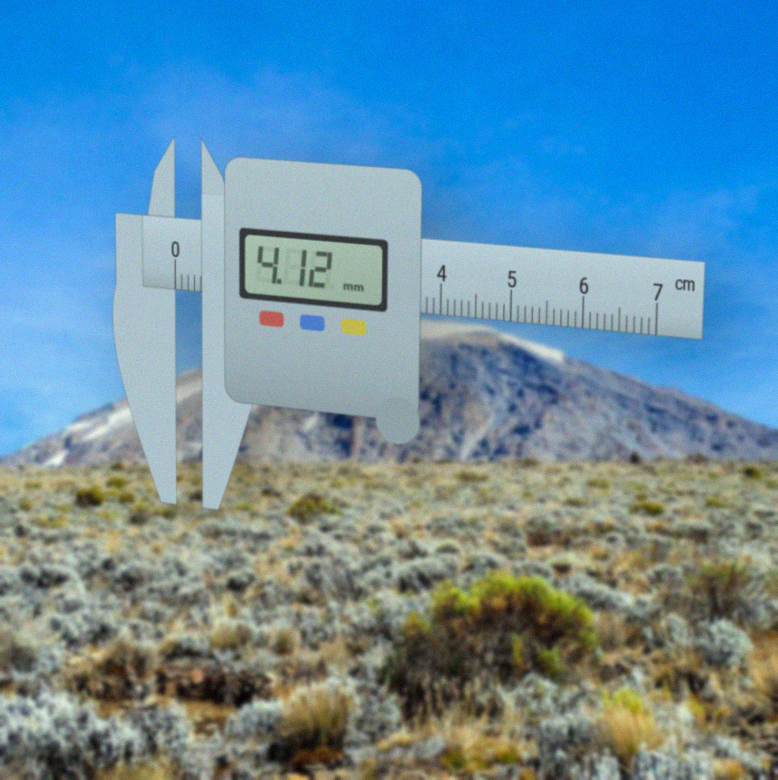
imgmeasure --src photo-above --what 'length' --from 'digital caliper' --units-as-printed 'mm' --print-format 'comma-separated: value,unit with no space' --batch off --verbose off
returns 4.12,mm
